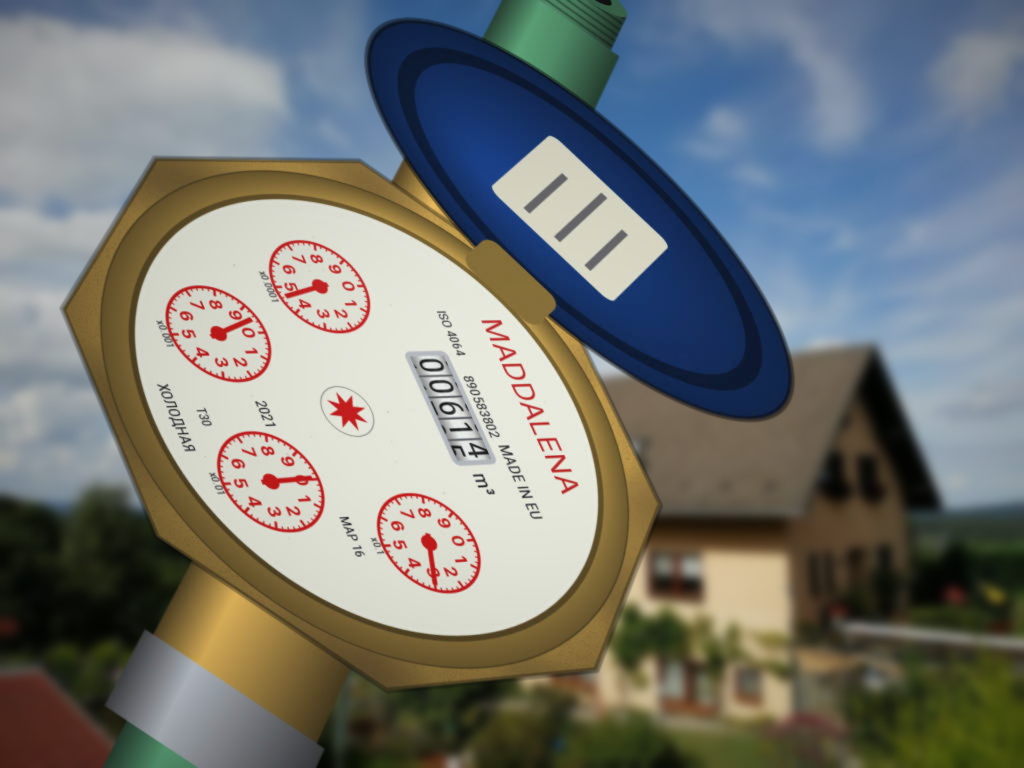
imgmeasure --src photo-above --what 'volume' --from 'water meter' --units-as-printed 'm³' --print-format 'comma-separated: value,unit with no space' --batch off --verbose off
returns 614.2994,m³
